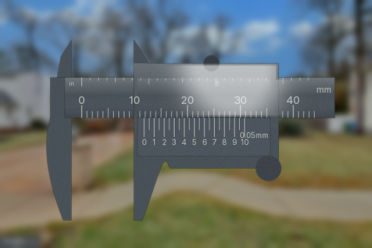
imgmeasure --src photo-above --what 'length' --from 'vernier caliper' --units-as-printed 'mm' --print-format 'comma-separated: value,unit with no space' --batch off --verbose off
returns 11.8,mm
